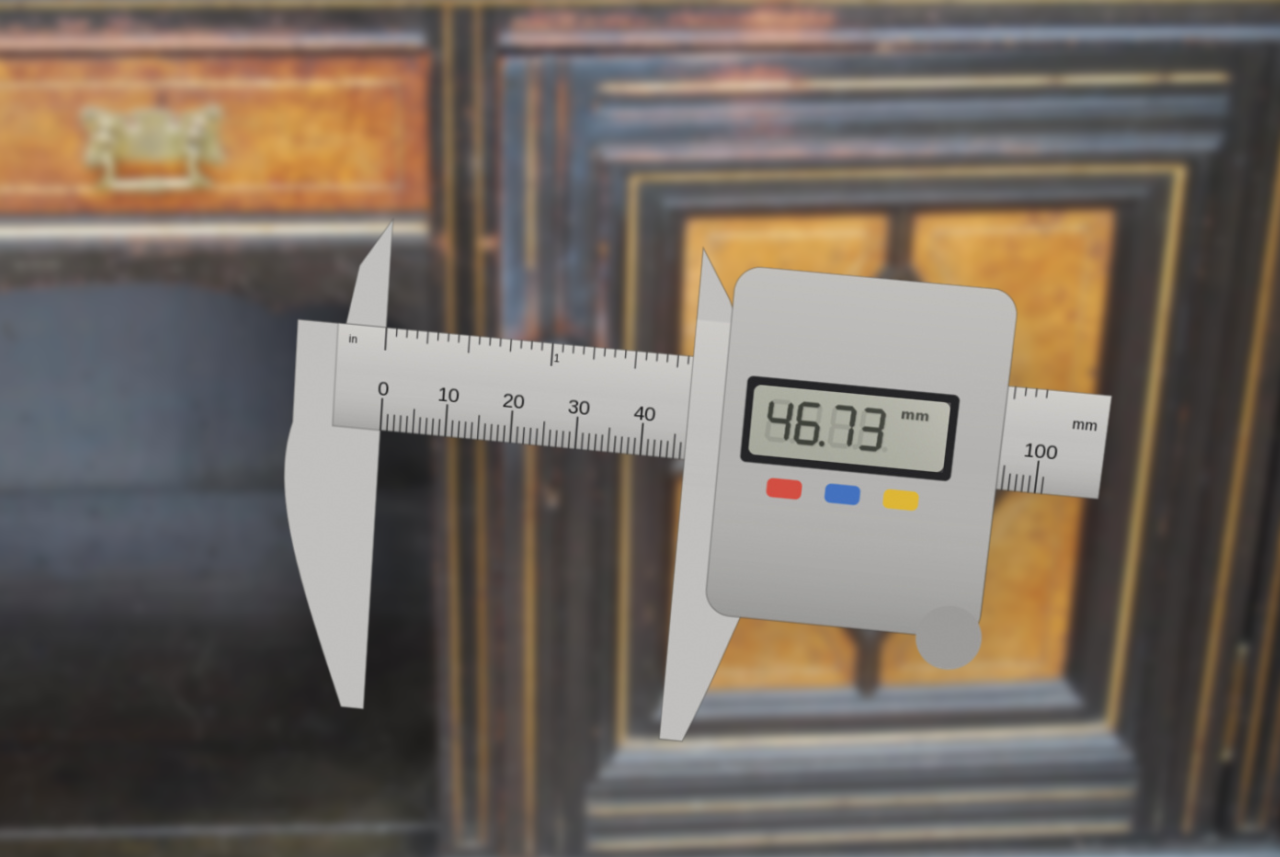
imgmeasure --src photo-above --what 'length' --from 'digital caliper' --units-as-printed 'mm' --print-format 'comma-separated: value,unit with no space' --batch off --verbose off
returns 46.73,mm
